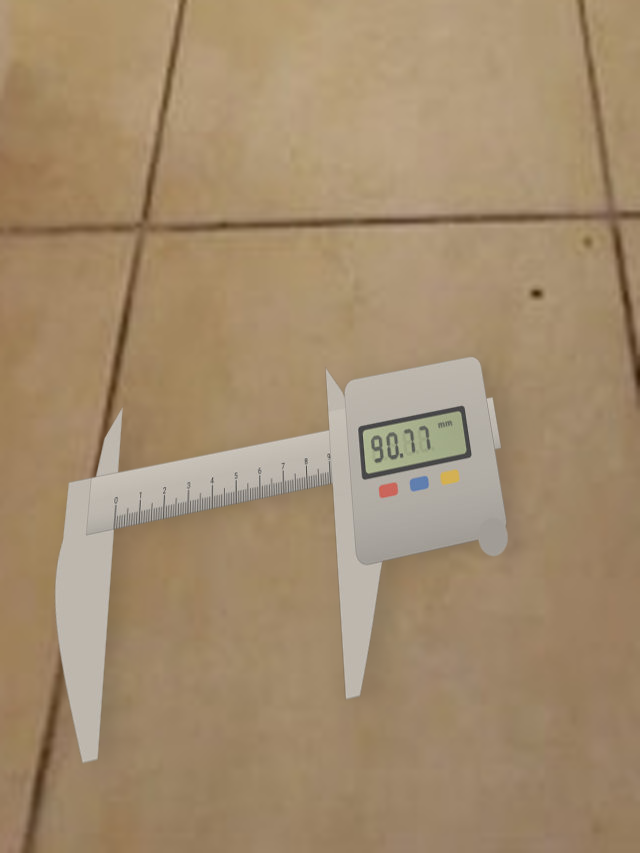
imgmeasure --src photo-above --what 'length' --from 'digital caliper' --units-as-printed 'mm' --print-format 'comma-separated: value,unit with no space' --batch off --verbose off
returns 90.77,mm
